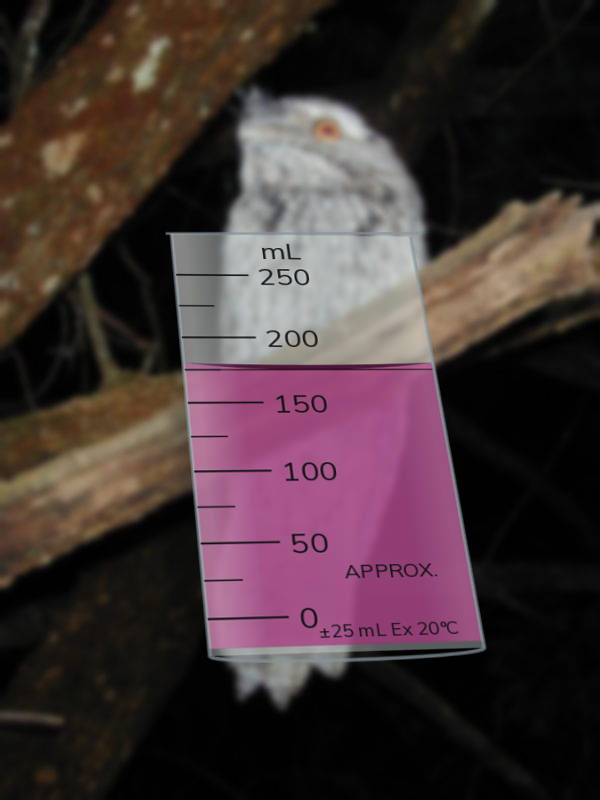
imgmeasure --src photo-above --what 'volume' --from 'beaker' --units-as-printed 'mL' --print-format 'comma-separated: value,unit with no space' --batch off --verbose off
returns 175,mL
